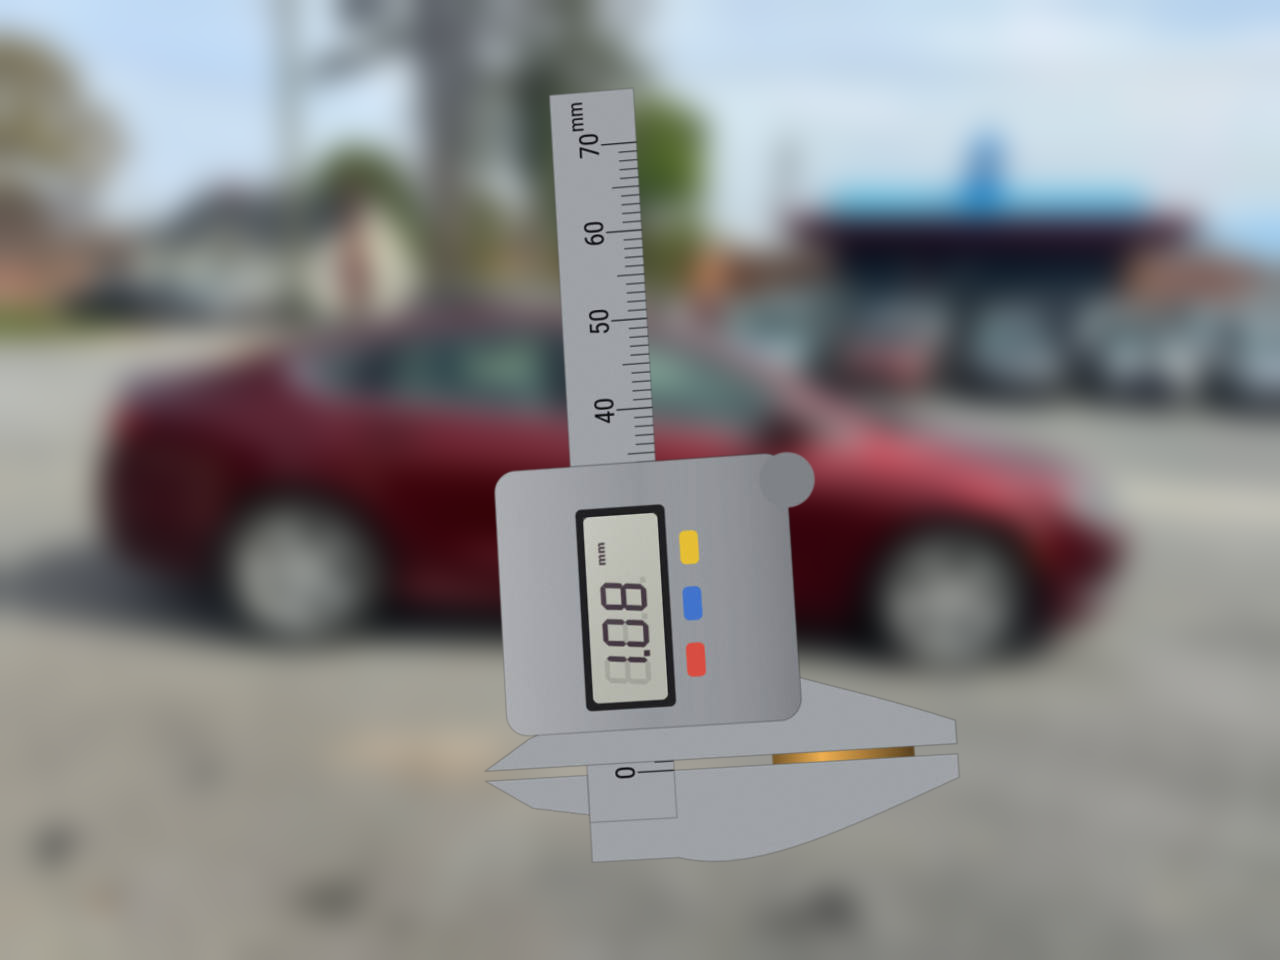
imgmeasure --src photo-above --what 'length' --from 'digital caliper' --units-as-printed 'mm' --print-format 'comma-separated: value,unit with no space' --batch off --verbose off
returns 1.08,mm
